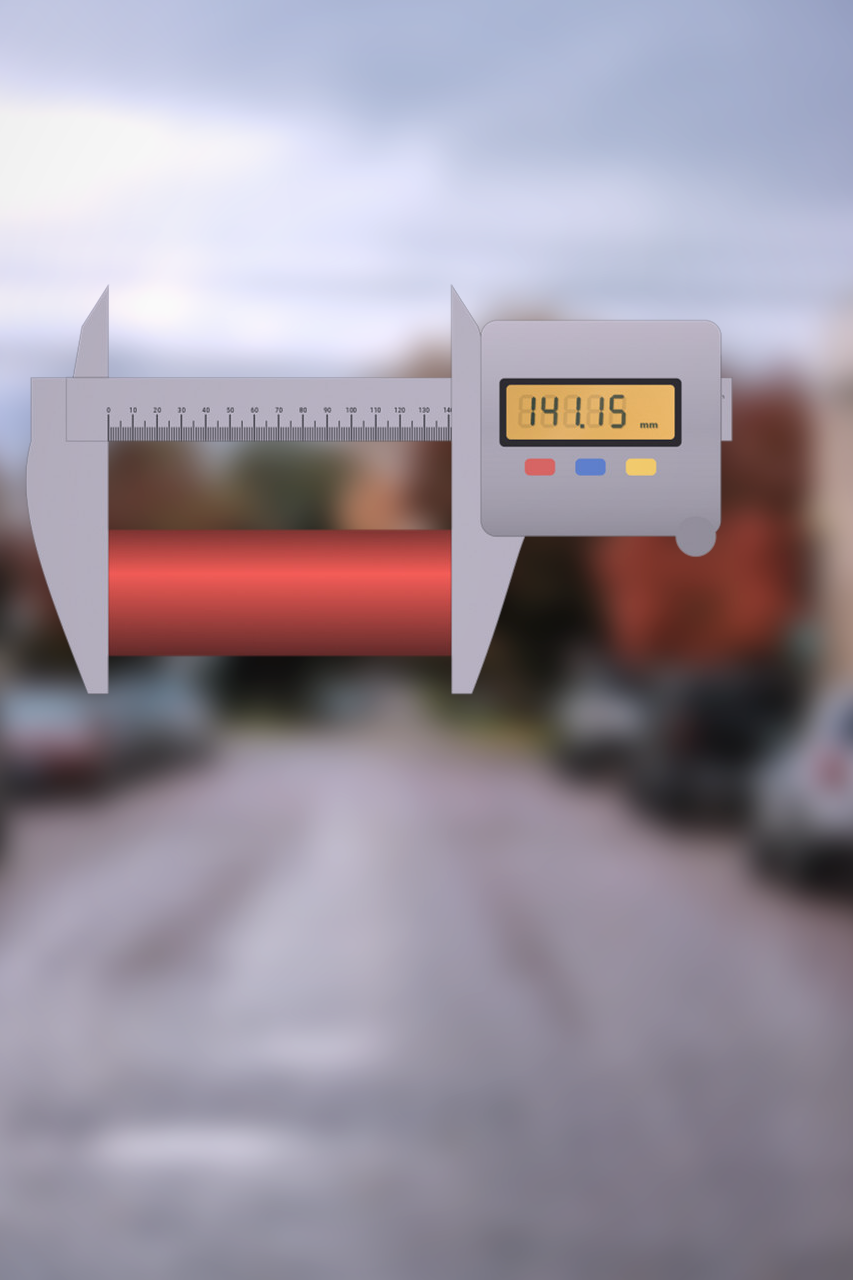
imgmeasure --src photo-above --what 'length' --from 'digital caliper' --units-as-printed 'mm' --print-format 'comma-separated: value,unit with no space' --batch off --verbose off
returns 141.15,mm
